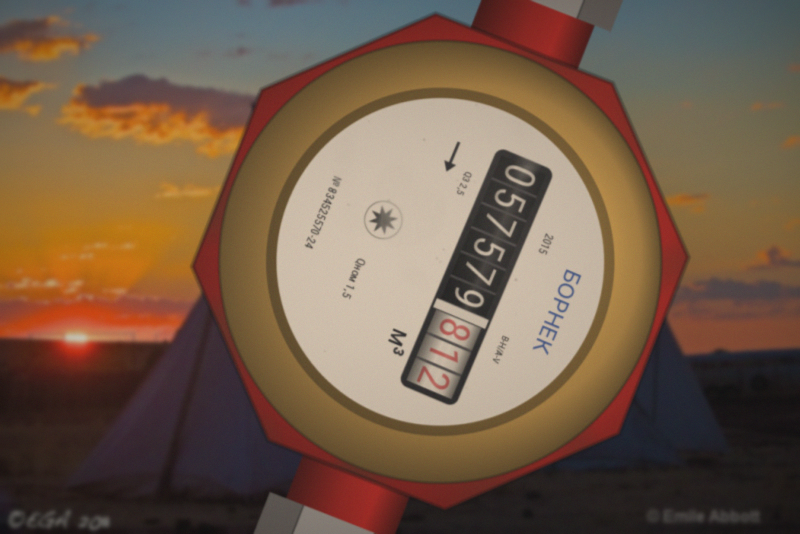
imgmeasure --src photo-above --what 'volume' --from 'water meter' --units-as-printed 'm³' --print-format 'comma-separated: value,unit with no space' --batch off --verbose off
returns 57579.812,m³
